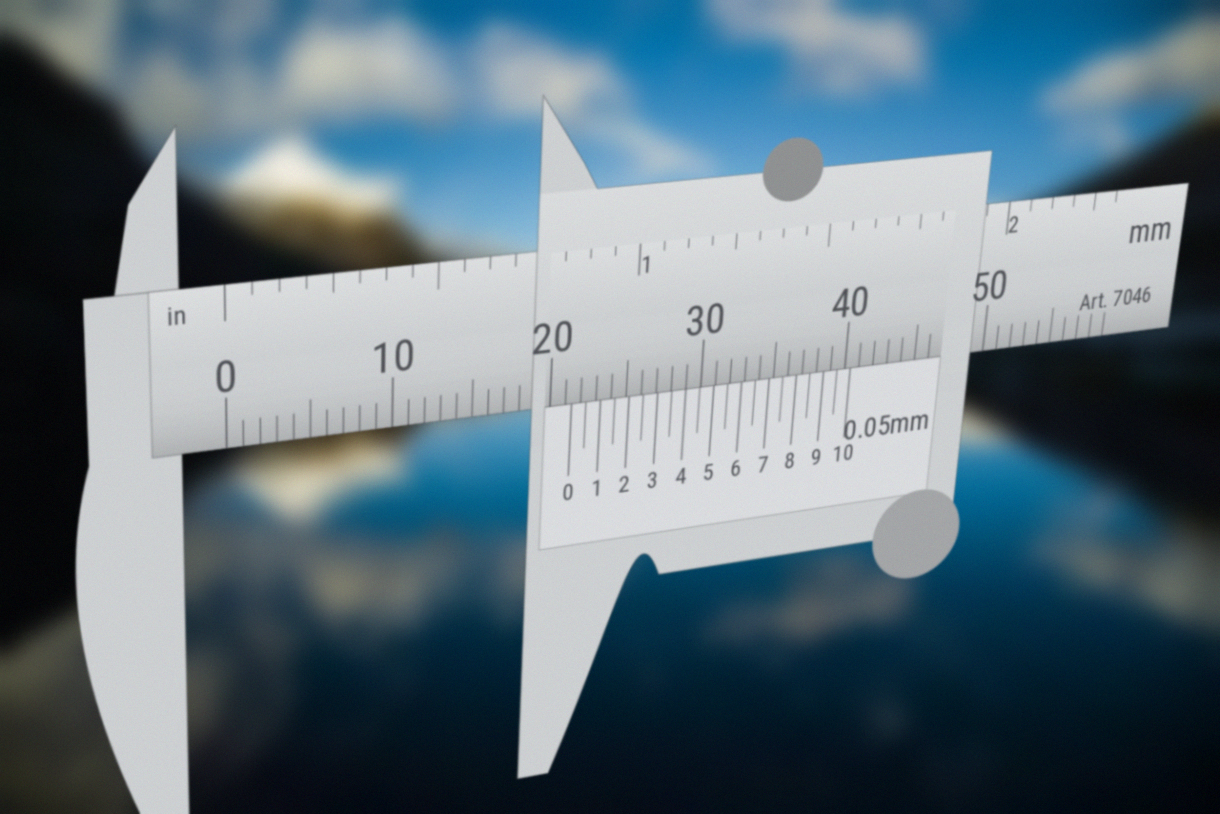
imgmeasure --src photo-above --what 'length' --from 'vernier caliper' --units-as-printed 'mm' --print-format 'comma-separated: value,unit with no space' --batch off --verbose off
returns 21.4,mm
